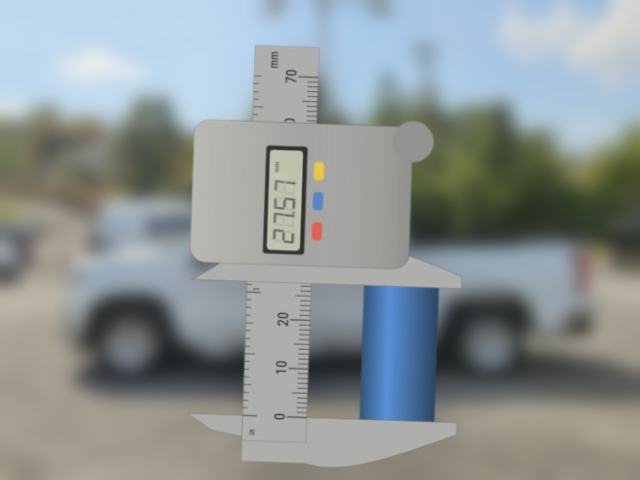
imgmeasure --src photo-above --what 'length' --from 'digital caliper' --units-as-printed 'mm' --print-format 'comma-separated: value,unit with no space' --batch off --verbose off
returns 27.57,mm
